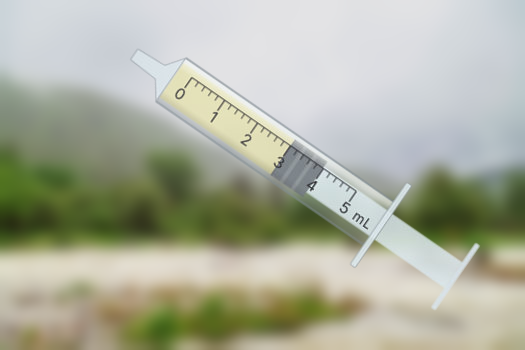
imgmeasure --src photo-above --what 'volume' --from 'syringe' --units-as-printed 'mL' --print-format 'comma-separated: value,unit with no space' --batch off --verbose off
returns 3,mL
